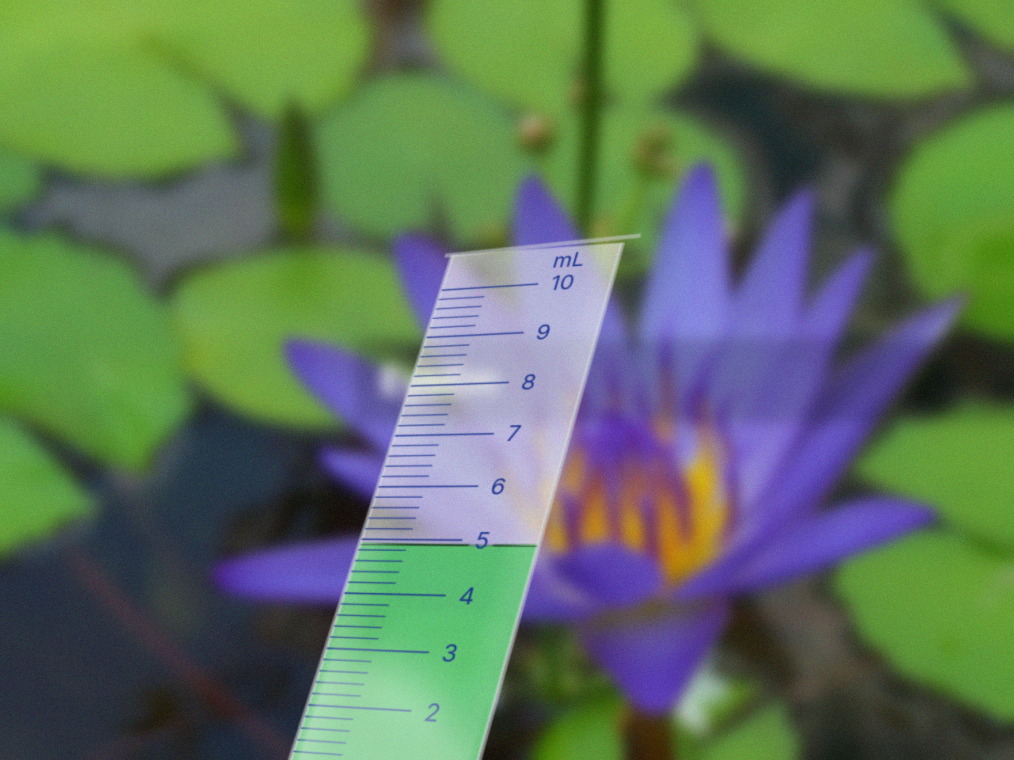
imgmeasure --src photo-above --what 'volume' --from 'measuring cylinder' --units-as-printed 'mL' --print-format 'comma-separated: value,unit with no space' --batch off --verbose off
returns 4.9,mL
